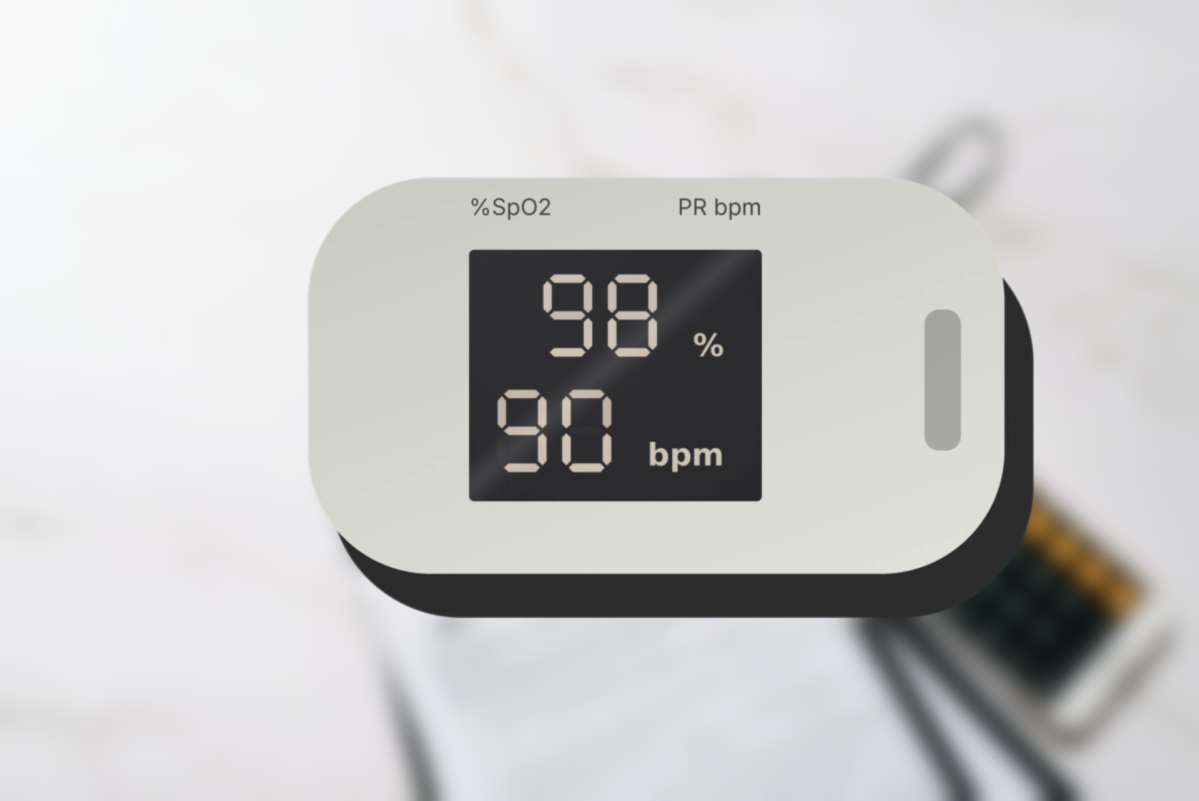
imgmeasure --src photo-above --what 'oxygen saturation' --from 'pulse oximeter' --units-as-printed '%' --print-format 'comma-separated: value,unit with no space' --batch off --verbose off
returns 98,%
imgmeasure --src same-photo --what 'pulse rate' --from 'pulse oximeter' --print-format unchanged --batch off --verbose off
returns 90,bpm
